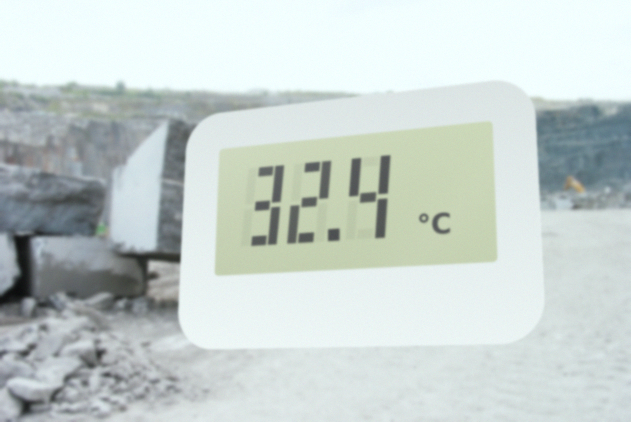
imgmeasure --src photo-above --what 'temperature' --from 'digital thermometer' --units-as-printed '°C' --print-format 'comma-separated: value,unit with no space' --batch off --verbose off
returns 32.4,°C
